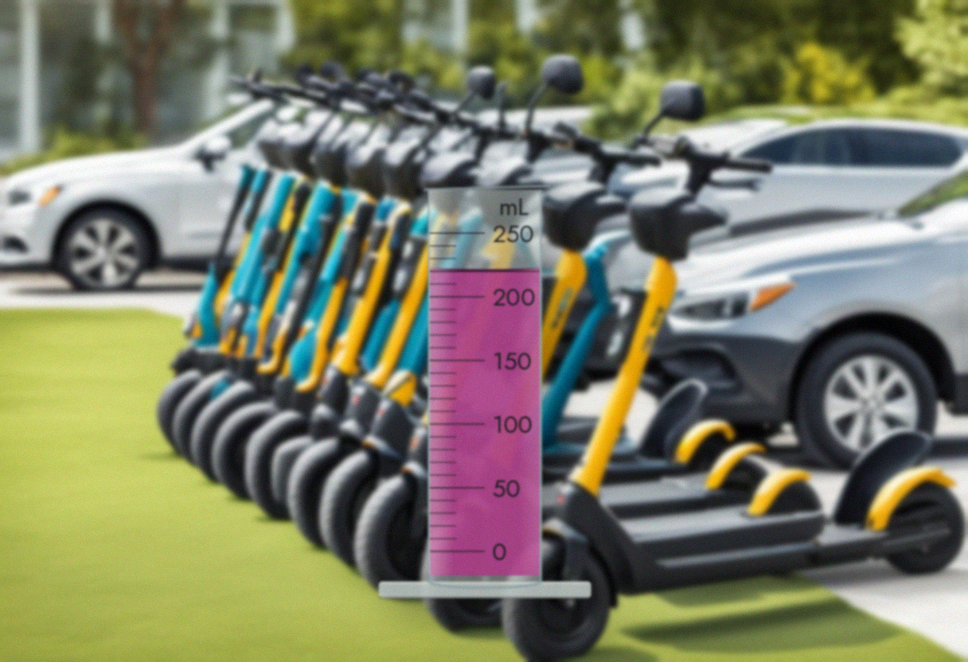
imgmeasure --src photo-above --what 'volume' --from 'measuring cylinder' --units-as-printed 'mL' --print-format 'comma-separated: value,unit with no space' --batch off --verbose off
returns 220,mL
